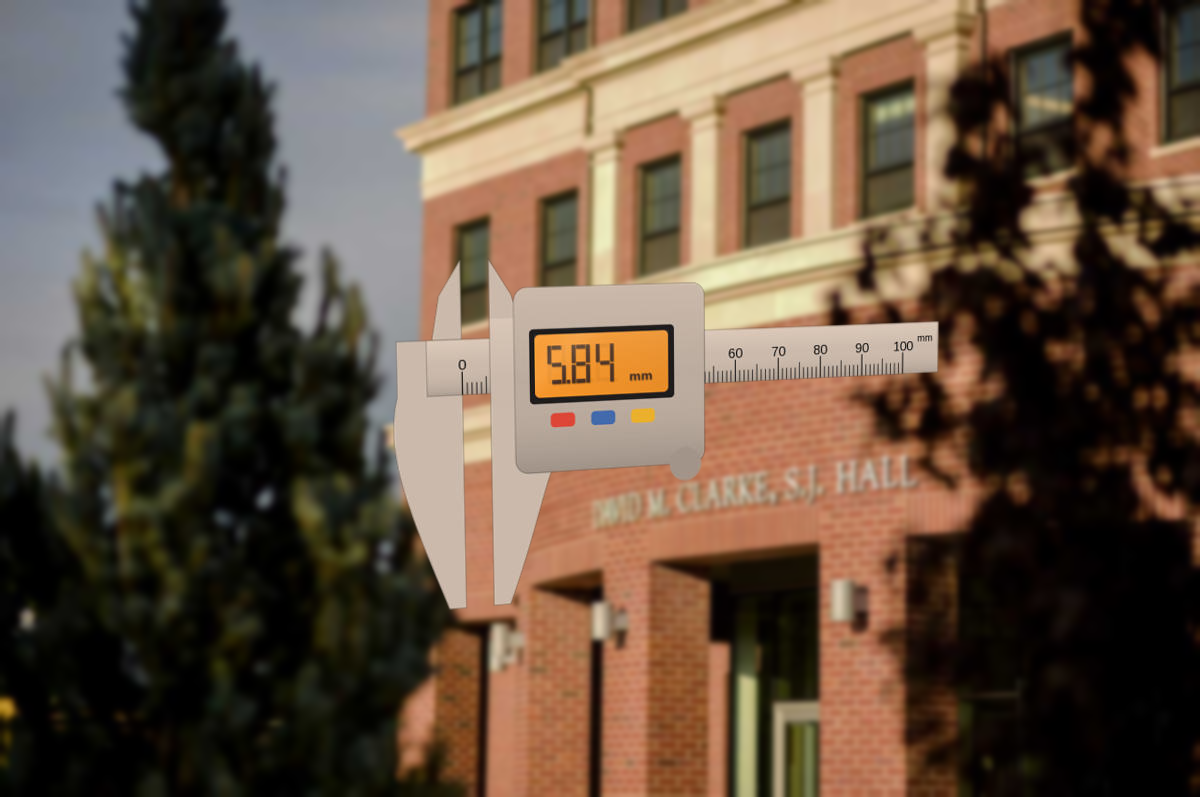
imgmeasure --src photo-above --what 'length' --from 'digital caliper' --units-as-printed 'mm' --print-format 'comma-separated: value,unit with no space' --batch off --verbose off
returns 5.84,mm
